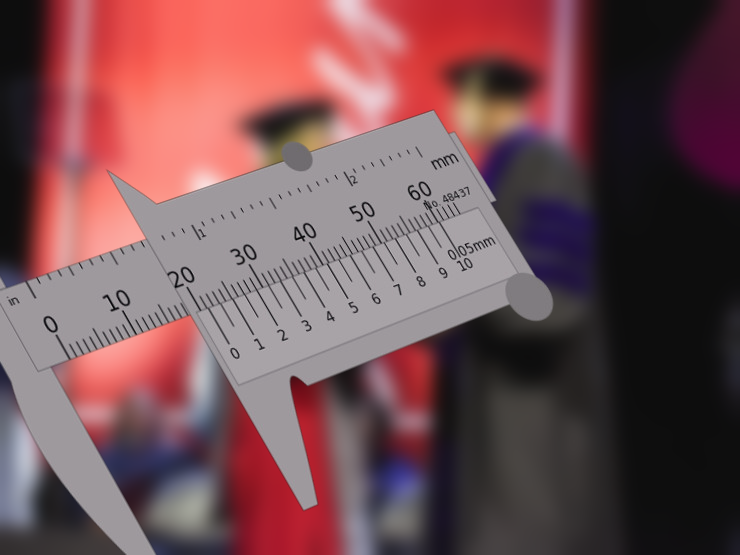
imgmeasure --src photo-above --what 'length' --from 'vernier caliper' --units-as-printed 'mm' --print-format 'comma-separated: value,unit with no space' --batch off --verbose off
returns 21.2,mm
